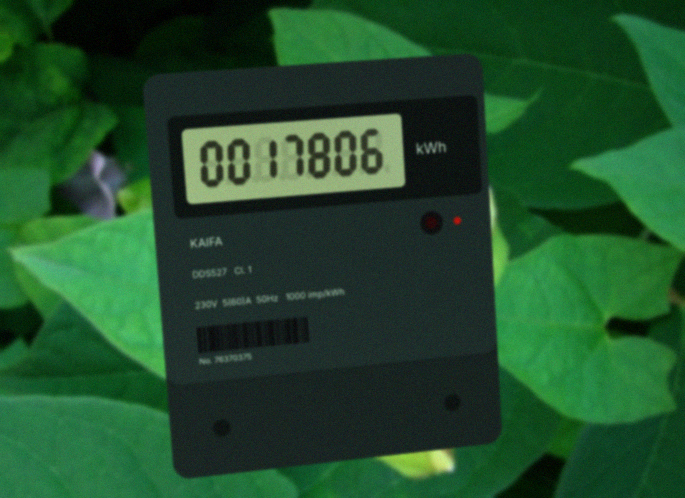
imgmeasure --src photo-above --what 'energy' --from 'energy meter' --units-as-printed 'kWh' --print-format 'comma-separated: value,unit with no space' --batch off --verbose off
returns 17806,kWh
